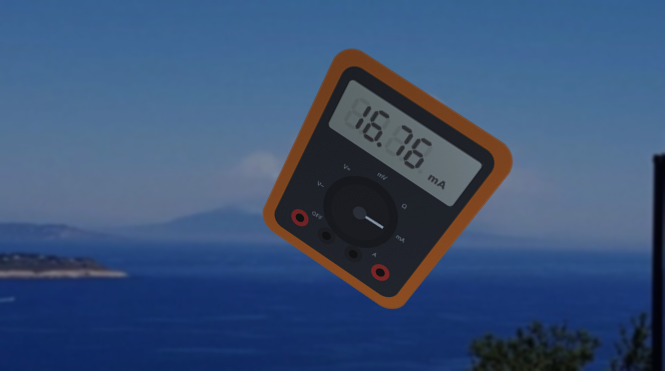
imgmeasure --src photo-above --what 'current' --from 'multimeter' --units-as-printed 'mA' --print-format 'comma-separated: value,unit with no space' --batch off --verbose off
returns 16.76,mA
